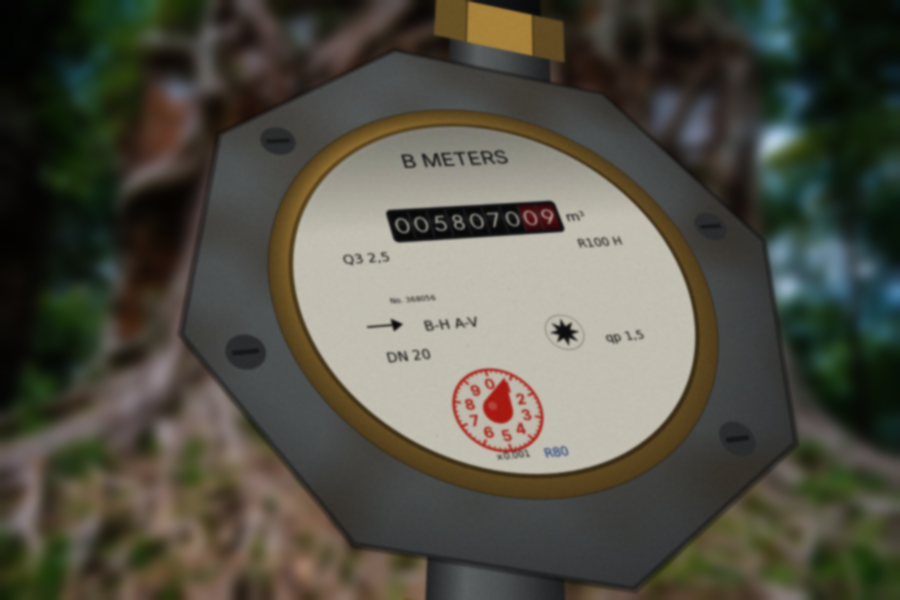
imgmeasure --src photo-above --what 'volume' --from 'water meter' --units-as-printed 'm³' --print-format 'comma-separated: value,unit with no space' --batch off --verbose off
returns 58070.090,m³
